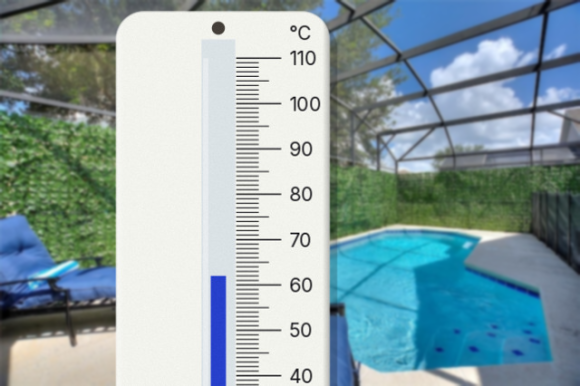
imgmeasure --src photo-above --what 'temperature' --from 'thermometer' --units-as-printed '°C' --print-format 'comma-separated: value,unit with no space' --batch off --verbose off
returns 62,°C
